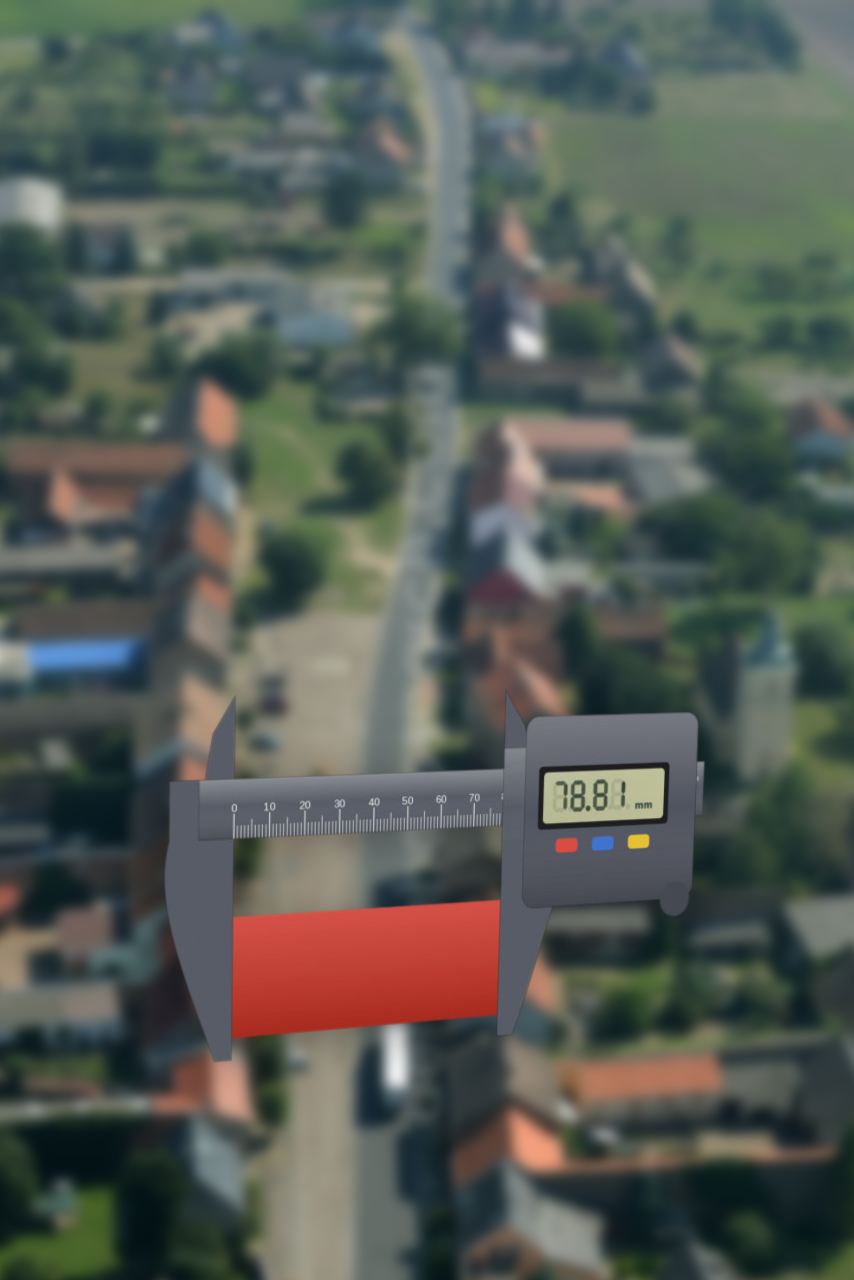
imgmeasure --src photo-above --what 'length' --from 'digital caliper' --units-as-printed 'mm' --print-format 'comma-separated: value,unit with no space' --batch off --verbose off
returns 78.81,mm
